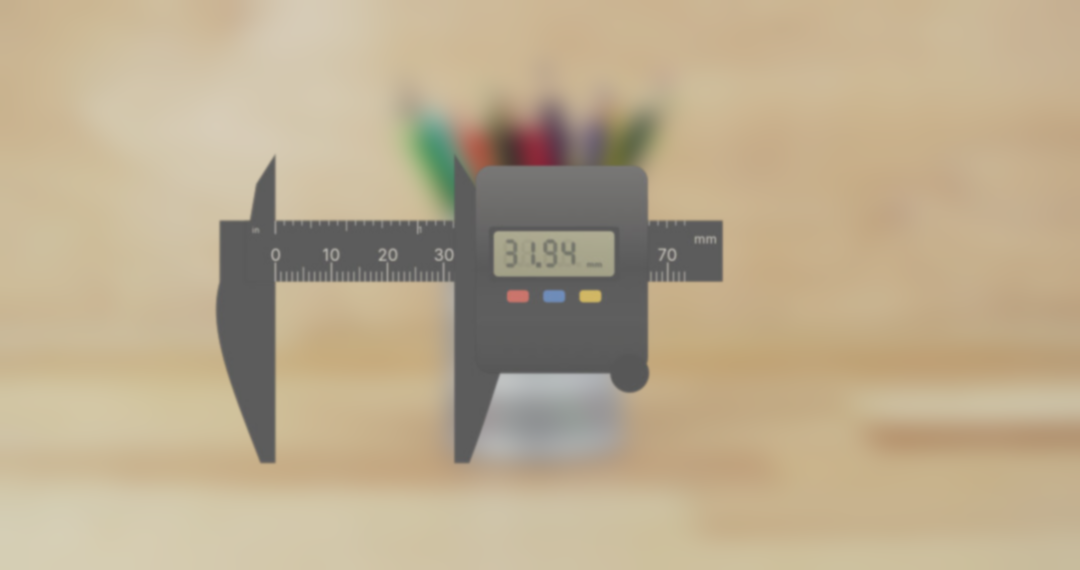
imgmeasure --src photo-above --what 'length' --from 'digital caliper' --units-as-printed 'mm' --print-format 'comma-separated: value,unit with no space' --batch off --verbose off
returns 31.94,mm
